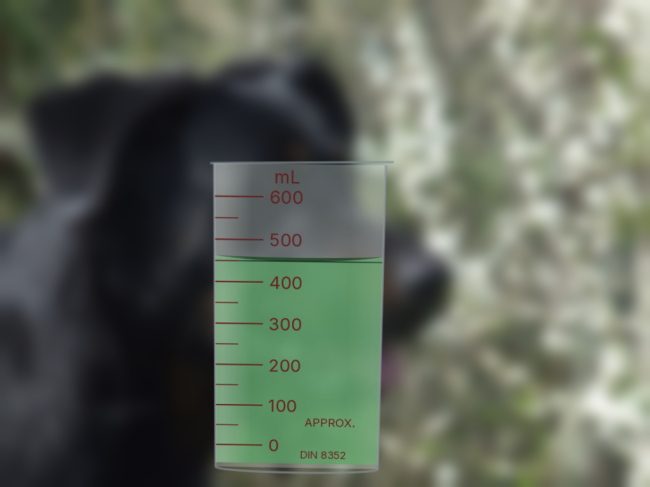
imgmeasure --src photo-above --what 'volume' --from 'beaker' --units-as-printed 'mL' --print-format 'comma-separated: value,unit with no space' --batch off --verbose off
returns 450,mL
